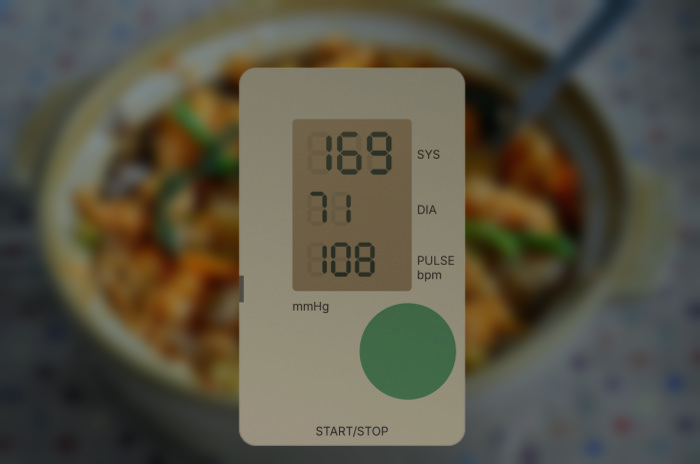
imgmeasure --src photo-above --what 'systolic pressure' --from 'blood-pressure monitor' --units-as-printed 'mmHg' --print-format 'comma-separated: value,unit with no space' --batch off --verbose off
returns 169,mmHg
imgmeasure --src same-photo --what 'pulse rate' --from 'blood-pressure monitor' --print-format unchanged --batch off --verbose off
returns 108,bpm
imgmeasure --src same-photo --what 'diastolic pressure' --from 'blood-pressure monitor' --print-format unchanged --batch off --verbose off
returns 71,mmHg
